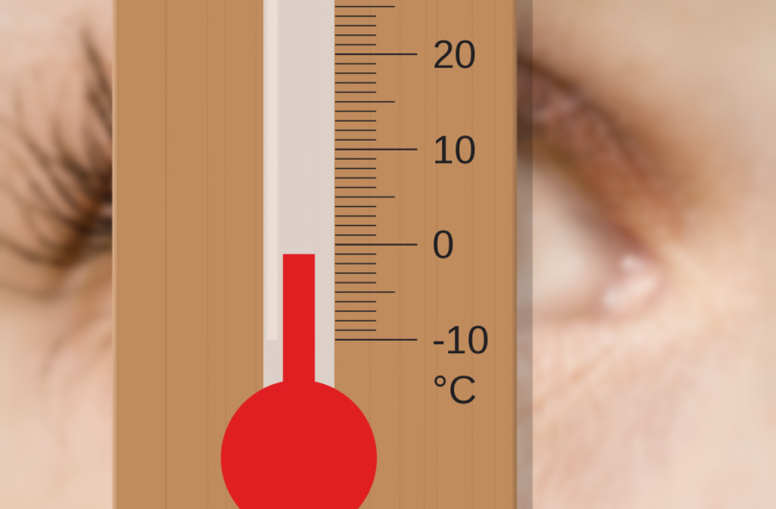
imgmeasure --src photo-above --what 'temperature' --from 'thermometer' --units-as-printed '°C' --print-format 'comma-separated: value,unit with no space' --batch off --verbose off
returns -1,°C
